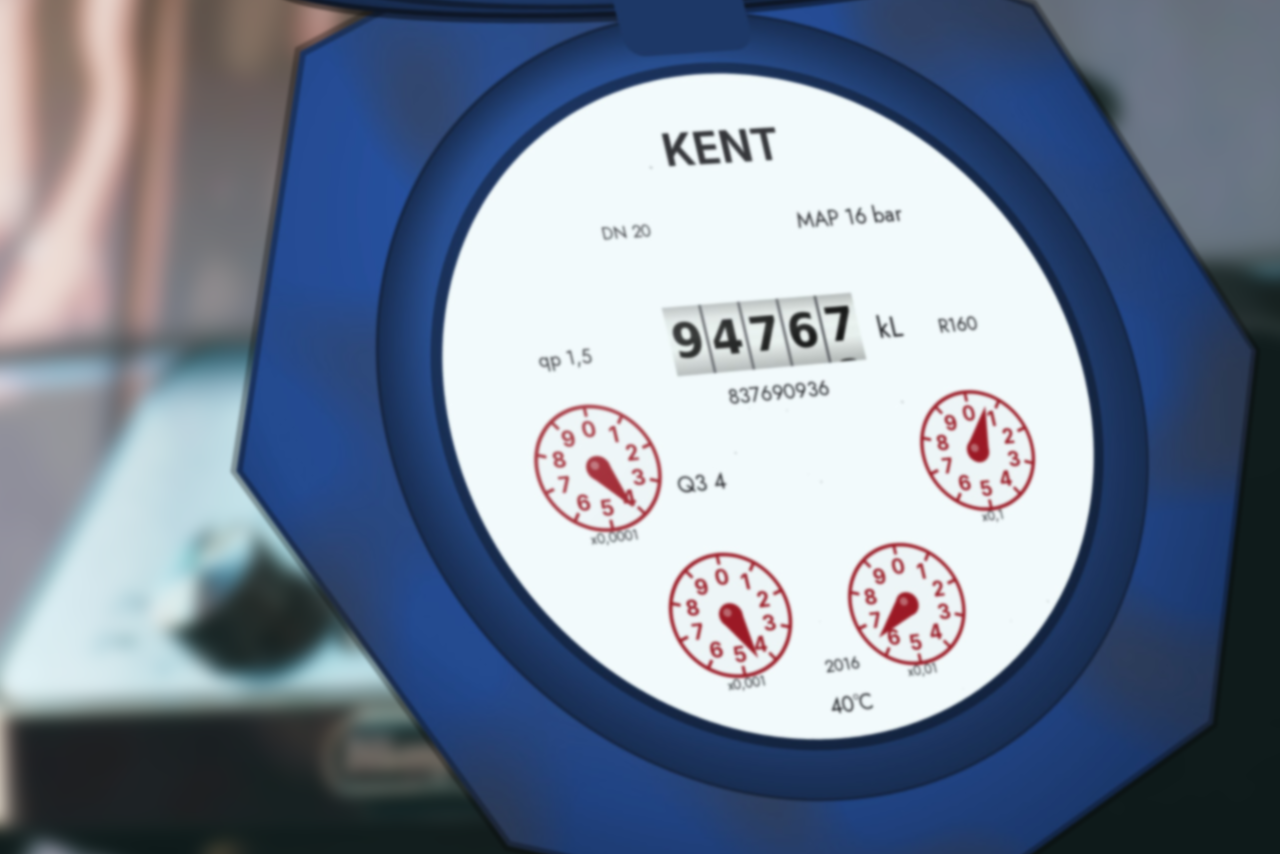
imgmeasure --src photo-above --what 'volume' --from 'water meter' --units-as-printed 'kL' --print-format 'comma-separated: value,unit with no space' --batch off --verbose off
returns 94767.0644,kL
